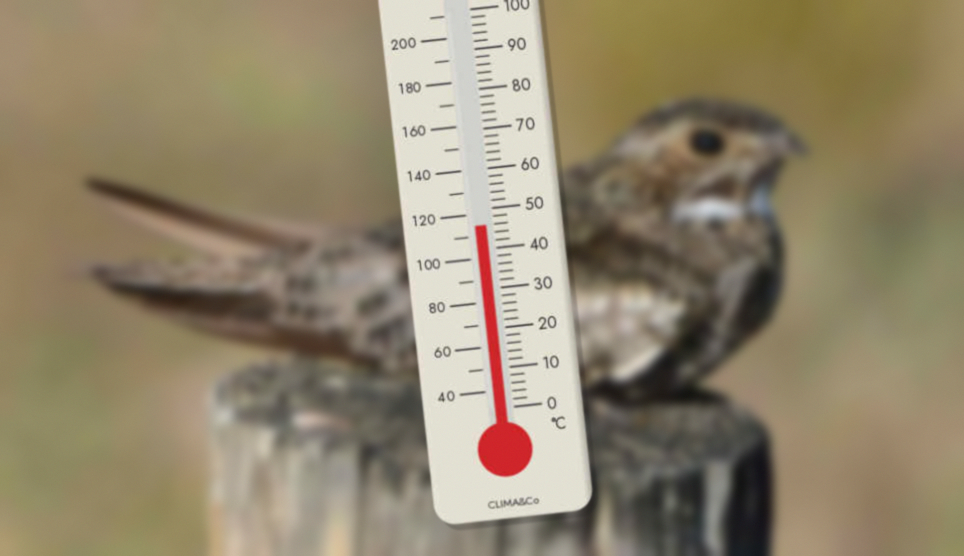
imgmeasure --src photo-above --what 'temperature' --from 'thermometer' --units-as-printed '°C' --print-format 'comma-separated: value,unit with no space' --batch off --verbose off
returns 46,°C
